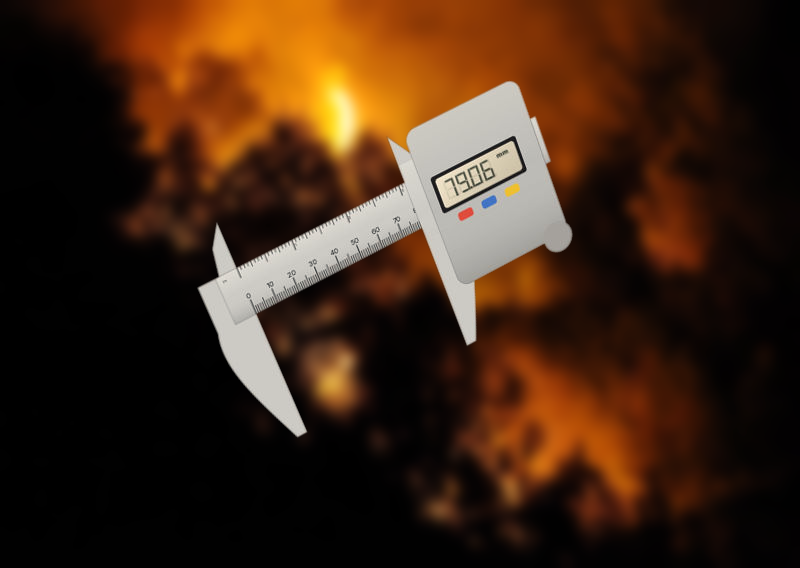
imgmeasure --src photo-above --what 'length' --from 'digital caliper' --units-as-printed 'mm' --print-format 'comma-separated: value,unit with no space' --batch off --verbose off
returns 79.06,mm
